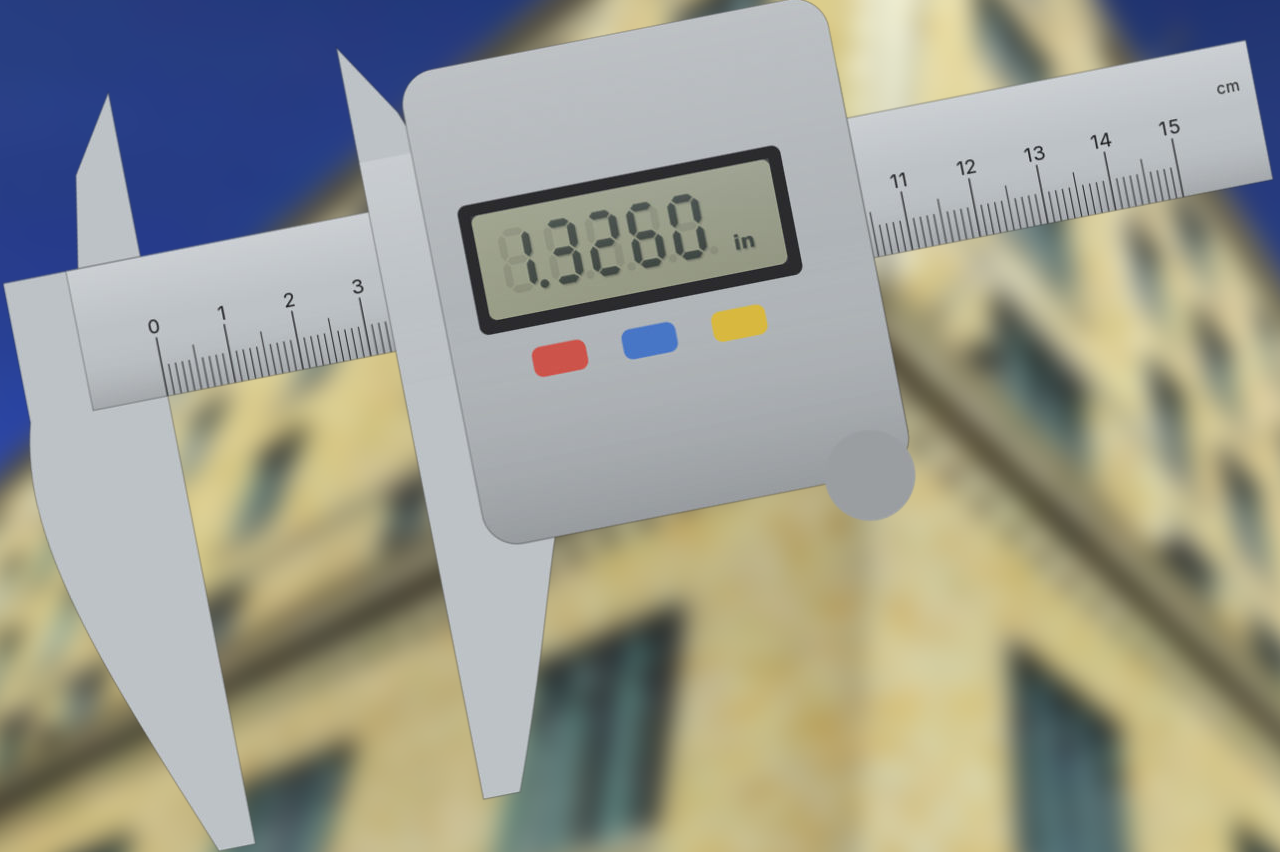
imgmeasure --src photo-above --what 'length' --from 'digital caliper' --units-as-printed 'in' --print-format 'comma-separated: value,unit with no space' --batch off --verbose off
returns 1.3260,in
